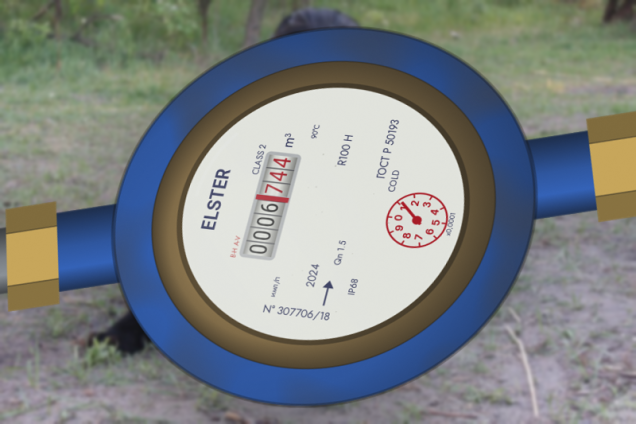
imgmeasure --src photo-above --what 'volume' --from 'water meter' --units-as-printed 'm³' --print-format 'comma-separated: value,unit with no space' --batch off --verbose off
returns 6.7441,m³
